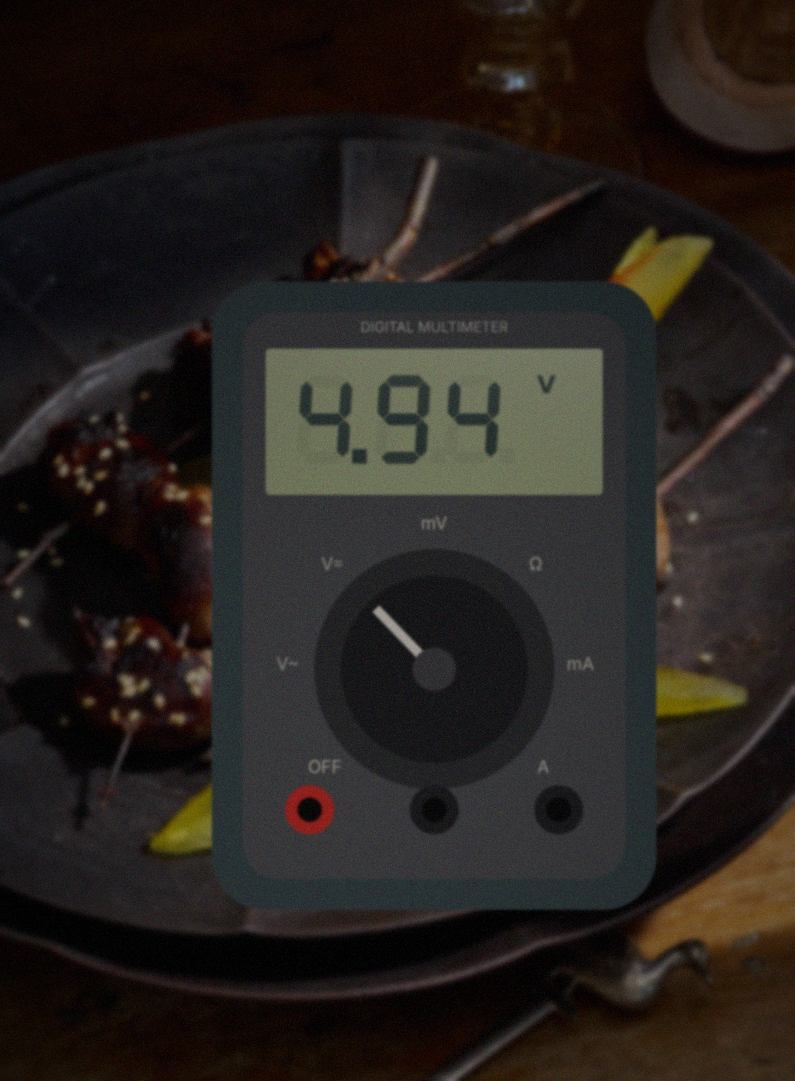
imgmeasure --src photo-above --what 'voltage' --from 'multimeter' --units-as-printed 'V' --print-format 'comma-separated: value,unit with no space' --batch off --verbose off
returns 4.94,V
